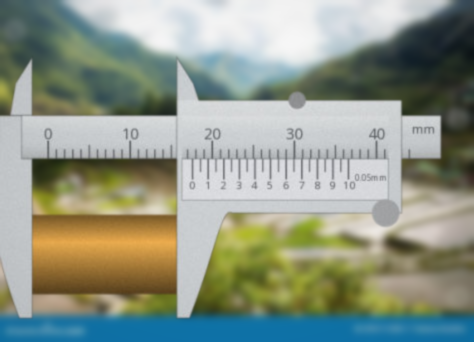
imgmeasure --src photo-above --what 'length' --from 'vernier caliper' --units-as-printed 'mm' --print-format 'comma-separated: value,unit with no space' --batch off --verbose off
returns 17.6,mm
